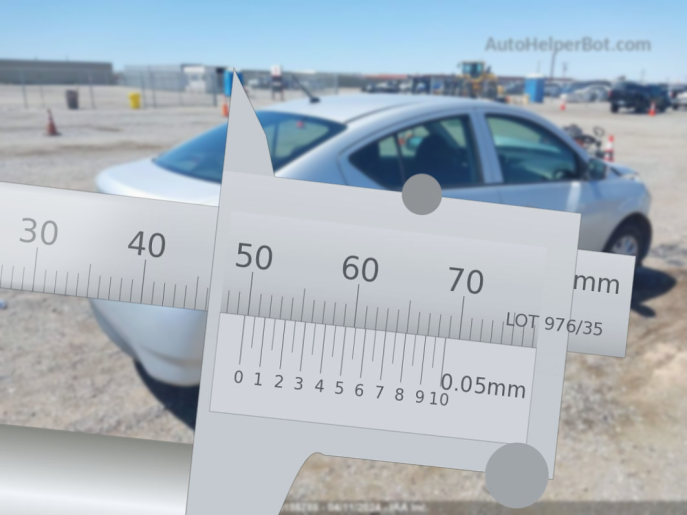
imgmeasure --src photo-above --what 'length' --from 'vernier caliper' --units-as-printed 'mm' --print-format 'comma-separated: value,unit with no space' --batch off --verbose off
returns 49.7,mm
